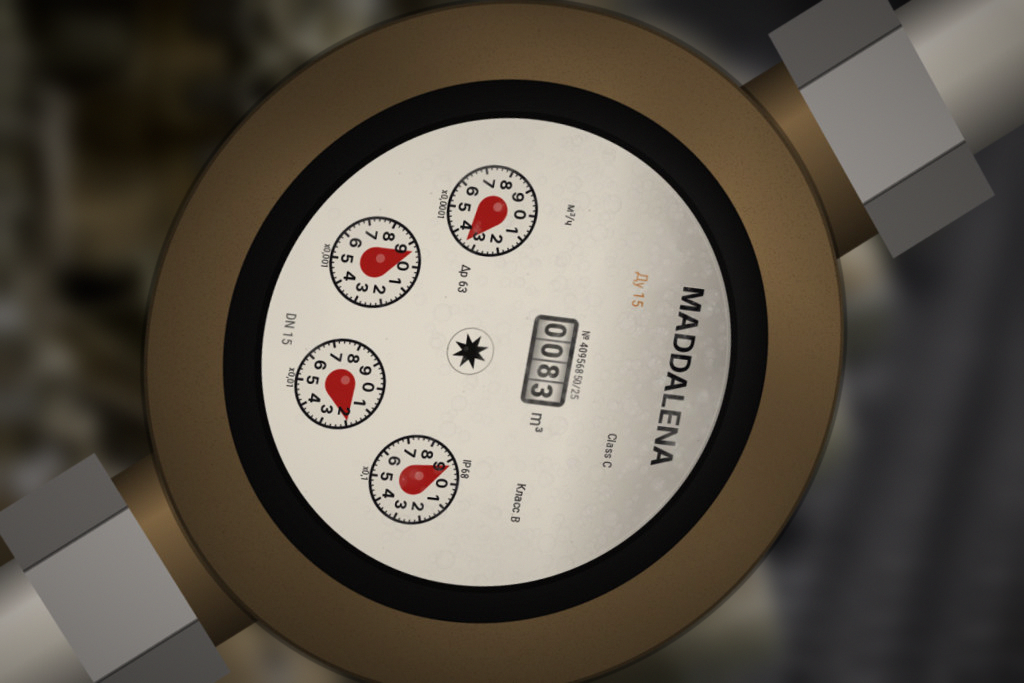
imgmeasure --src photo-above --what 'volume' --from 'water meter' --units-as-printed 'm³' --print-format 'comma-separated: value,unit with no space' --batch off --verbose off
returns 82.9193,m³
